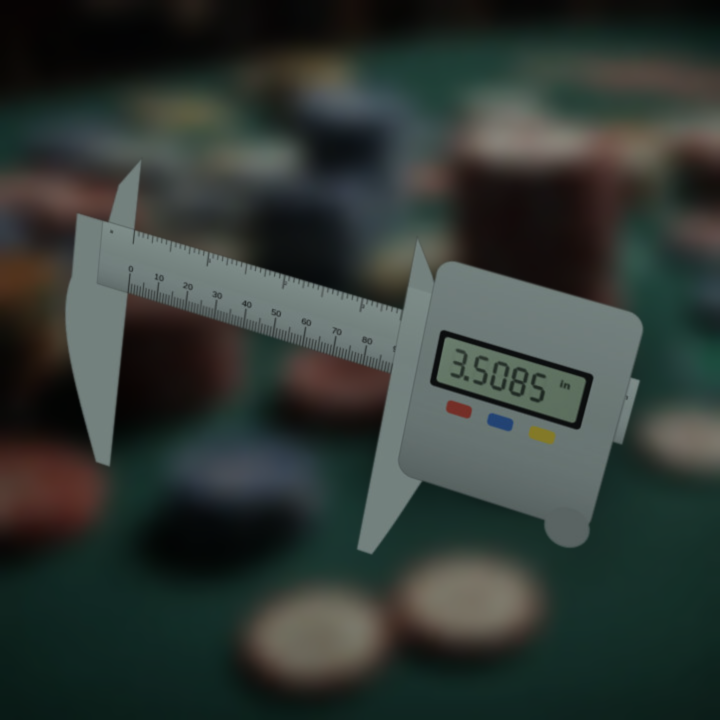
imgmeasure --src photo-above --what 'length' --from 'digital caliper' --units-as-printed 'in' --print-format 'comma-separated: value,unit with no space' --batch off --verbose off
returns 3.5085,in
